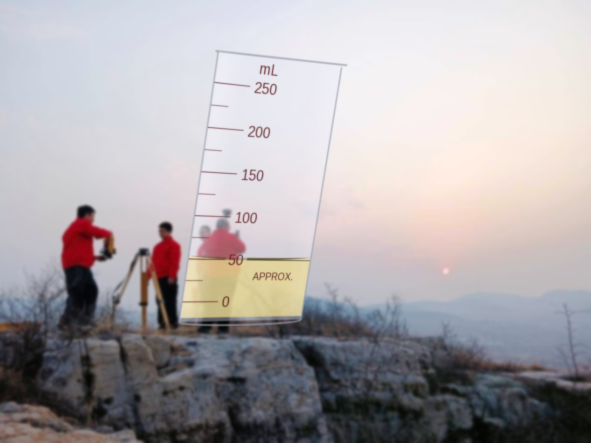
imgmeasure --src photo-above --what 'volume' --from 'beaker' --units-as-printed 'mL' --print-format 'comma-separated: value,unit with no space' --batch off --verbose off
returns 50,mL
